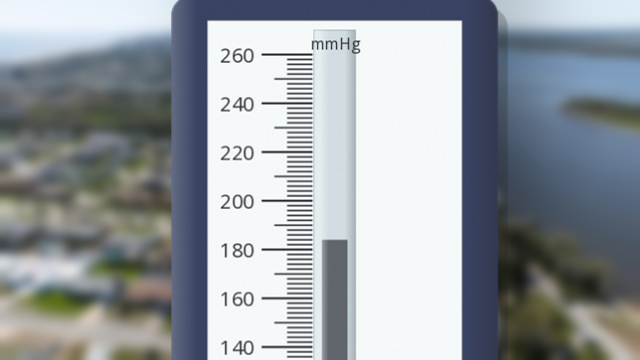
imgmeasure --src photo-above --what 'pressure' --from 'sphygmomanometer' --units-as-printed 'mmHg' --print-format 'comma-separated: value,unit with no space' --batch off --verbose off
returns 184,mmHg
